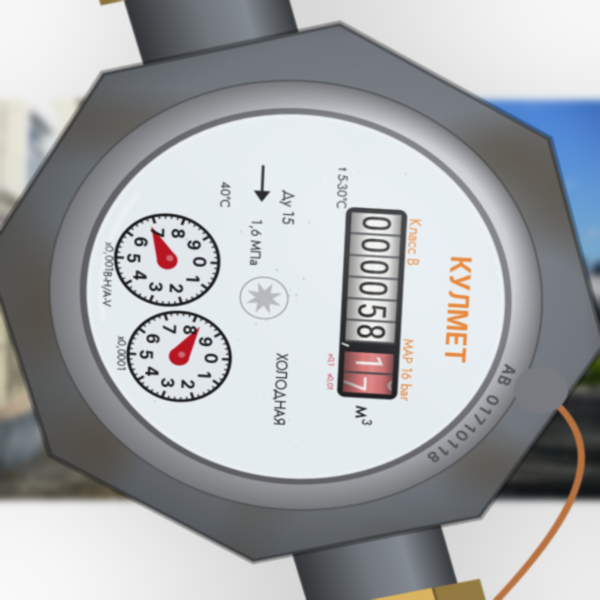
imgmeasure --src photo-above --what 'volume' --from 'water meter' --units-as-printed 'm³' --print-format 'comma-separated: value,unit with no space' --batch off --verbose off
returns 58.1668,m³
